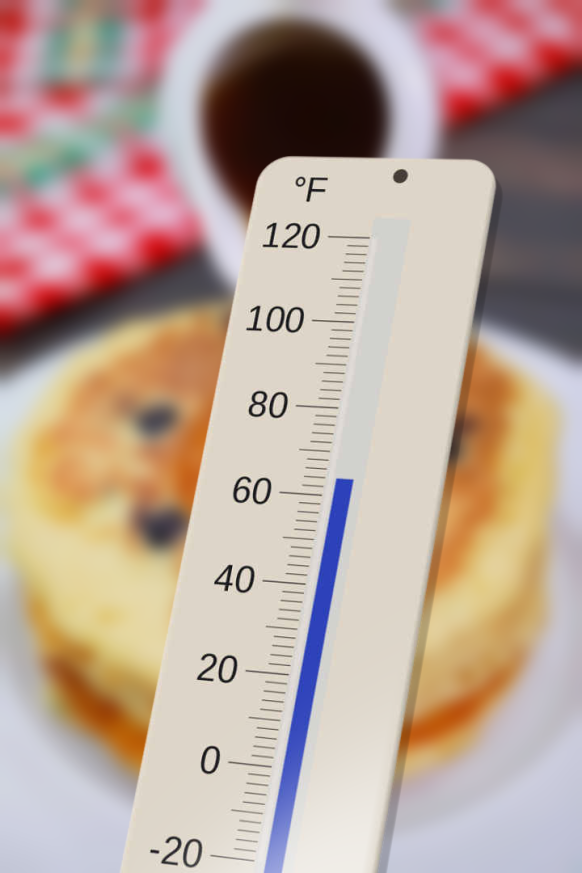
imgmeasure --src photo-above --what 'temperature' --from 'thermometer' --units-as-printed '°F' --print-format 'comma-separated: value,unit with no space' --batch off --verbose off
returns 64,°F
